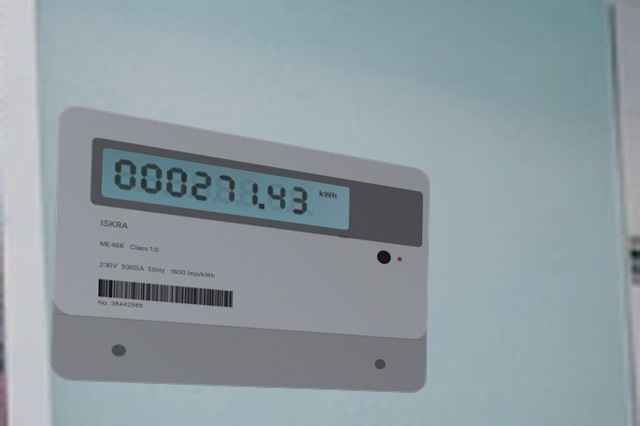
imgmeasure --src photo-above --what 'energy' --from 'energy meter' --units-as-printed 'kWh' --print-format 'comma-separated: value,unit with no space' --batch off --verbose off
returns 271.43,kWh
